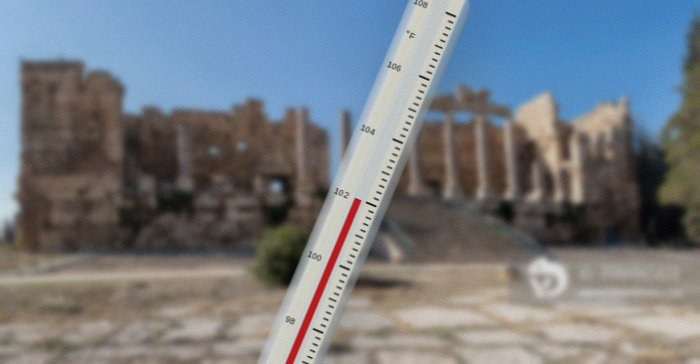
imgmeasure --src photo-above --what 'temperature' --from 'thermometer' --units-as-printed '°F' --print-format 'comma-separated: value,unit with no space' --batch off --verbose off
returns 102,°F
